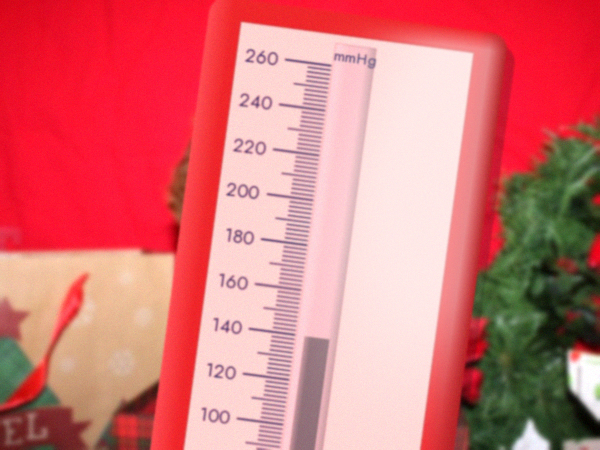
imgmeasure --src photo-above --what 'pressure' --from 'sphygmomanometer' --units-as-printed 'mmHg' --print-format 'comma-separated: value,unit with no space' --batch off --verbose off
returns 140,mmHg
